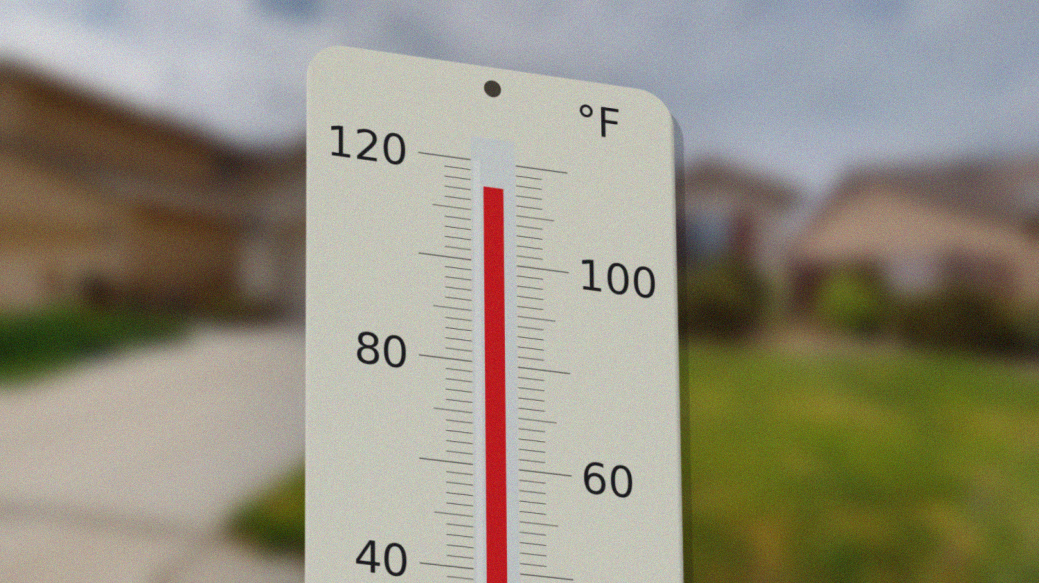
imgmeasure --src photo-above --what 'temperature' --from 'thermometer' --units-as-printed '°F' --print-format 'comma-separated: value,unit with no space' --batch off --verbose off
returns 115,°F
